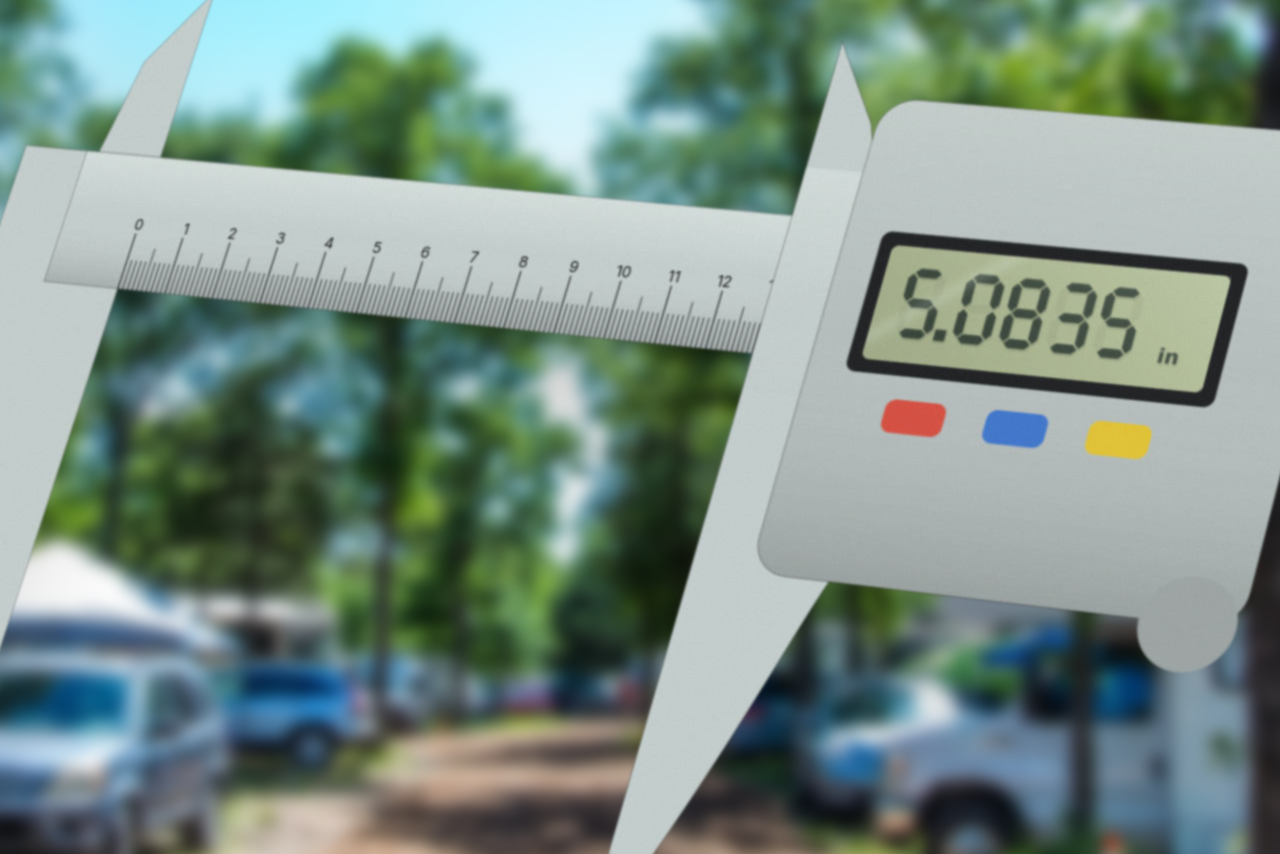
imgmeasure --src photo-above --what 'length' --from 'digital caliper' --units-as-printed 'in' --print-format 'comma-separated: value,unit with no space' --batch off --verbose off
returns 5.0835,in
